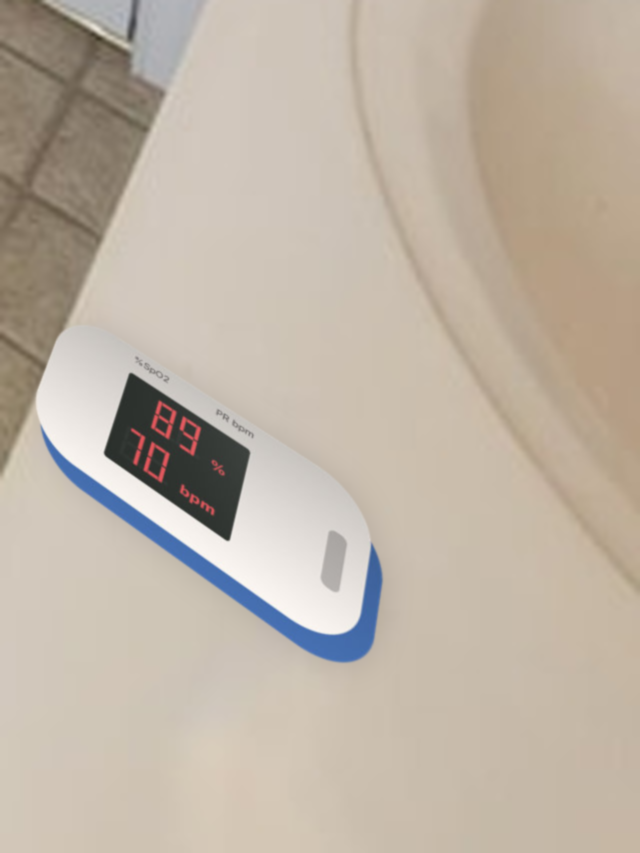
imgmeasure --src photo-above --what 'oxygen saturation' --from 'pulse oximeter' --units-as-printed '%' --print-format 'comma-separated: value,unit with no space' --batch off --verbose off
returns 89,%
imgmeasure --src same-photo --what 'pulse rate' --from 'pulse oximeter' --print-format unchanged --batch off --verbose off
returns 70,bpm
